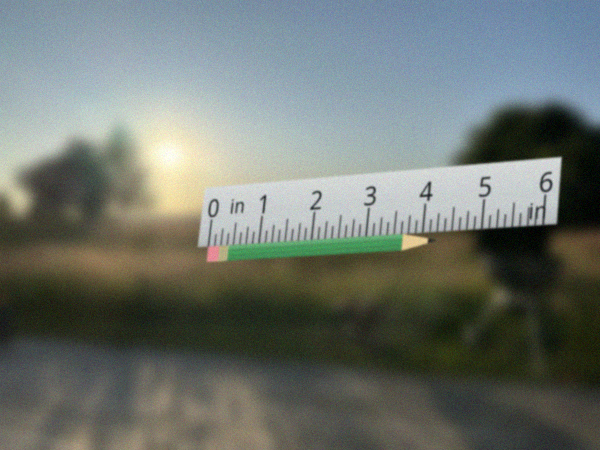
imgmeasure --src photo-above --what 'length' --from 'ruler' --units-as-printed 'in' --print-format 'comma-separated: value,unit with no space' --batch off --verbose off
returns 4.25,in
